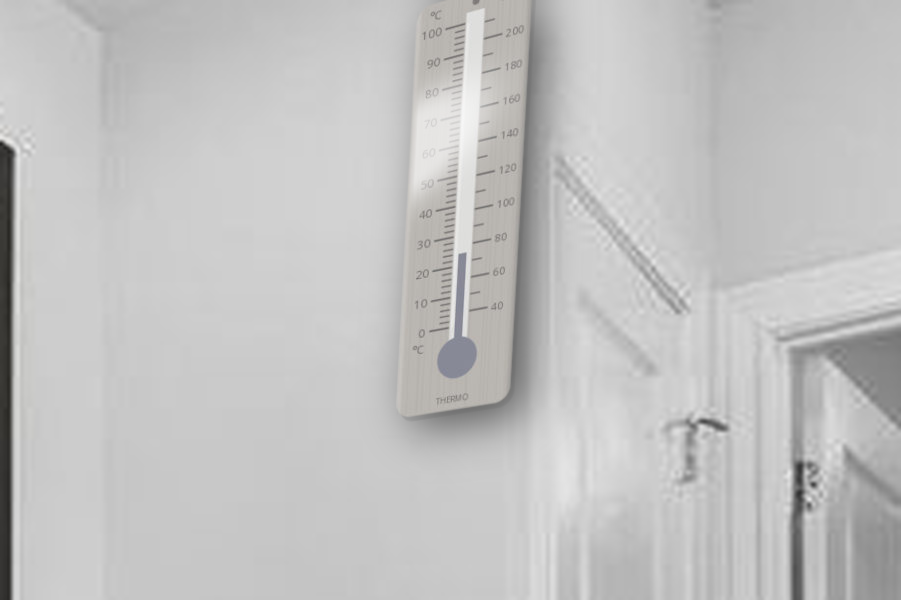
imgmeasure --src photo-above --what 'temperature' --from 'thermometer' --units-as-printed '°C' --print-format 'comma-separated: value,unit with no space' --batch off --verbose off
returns 24,°C
